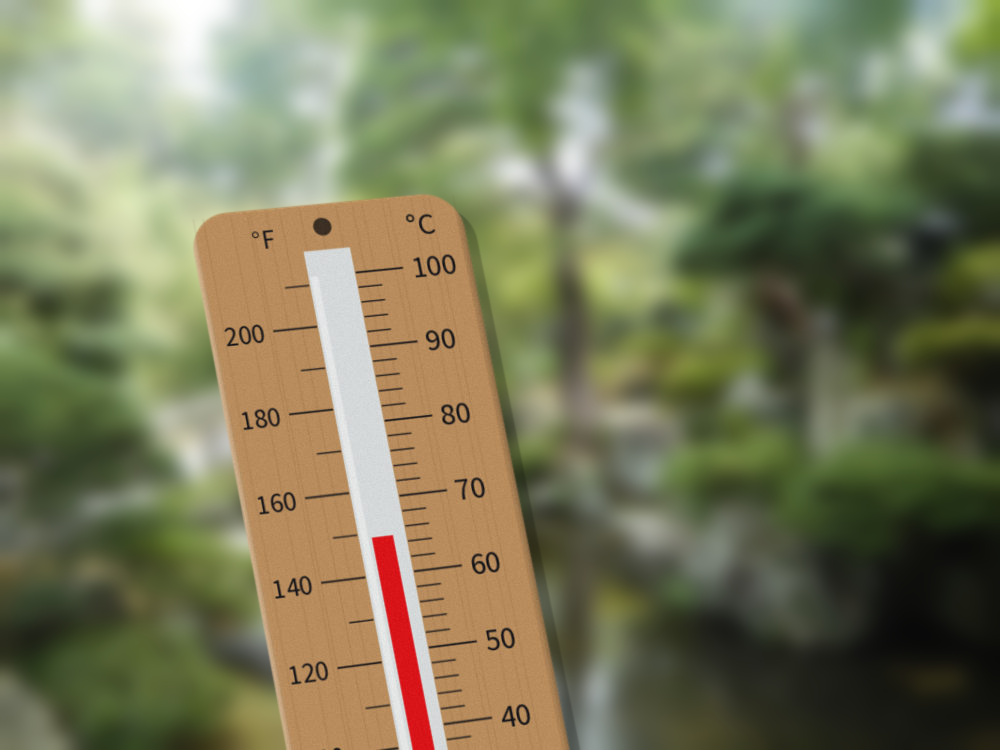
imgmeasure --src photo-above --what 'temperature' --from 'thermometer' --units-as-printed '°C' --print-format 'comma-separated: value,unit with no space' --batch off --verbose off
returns 65,°C
